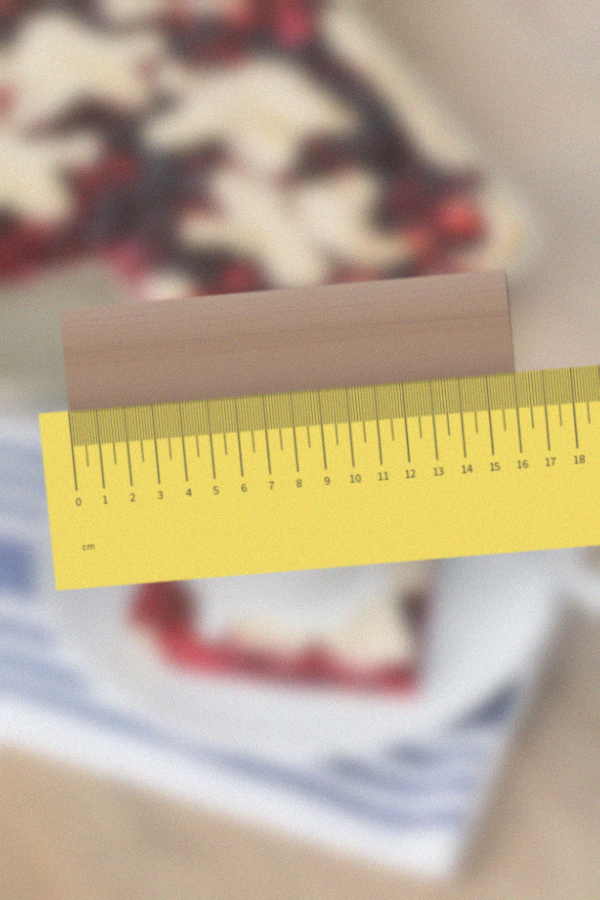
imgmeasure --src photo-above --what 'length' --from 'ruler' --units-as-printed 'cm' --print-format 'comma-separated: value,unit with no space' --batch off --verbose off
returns 16,cm
